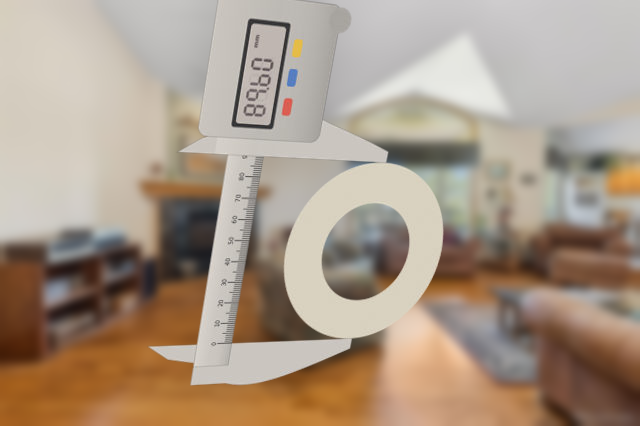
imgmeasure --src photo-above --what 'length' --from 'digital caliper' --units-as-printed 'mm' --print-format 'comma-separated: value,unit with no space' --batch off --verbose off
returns 89.60,mm
